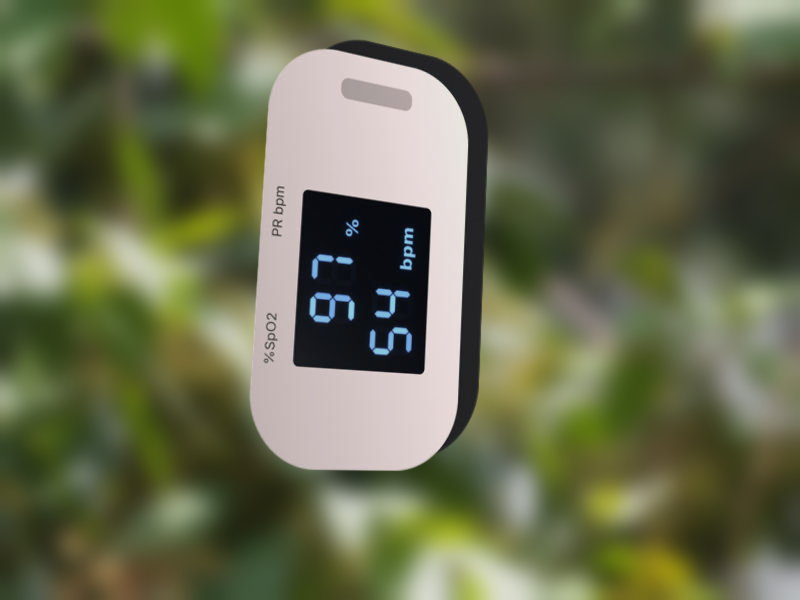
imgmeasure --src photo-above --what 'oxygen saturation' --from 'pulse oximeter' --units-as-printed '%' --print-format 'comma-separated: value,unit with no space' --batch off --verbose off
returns 97,%
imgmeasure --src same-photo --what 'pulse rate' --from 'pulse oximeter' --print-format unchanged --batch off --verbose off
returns 54,bpm
